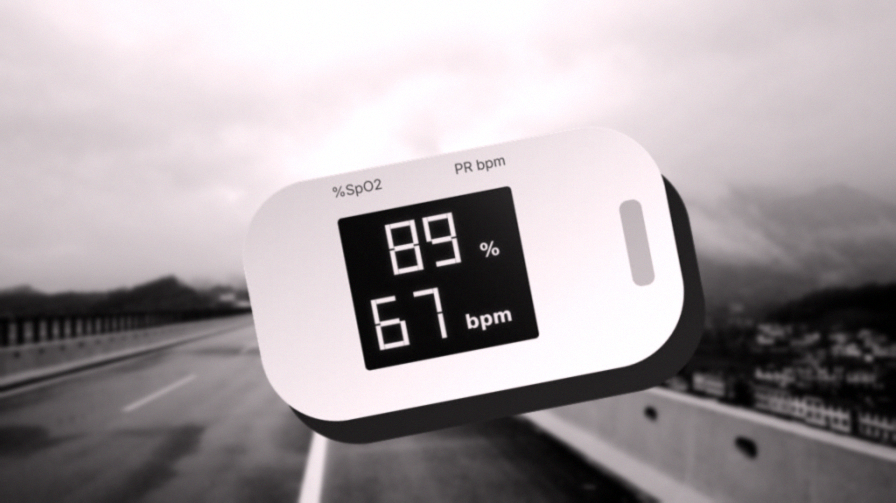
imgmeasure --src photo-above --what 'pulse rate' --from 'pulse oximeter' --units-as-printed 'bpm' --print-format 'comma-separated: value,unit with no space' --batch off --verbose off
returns 67,bpm
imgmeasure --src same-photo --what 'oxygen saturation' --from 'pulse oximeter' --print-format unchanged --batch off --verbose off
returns 89,%
